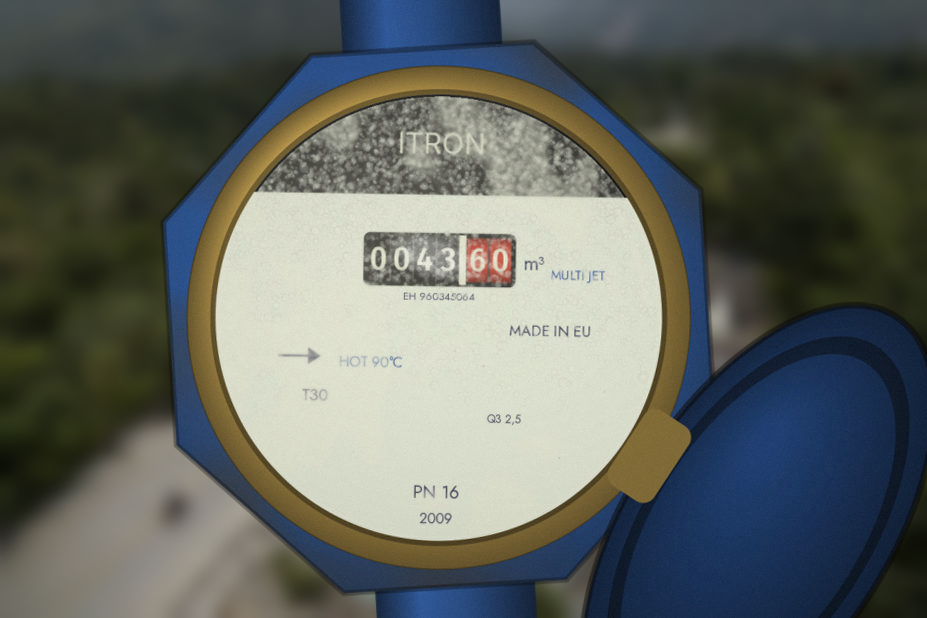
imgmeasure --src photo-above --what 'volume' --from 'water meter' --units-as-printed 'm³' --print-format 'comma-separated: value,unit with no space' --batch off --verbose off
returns 43.60,m³
